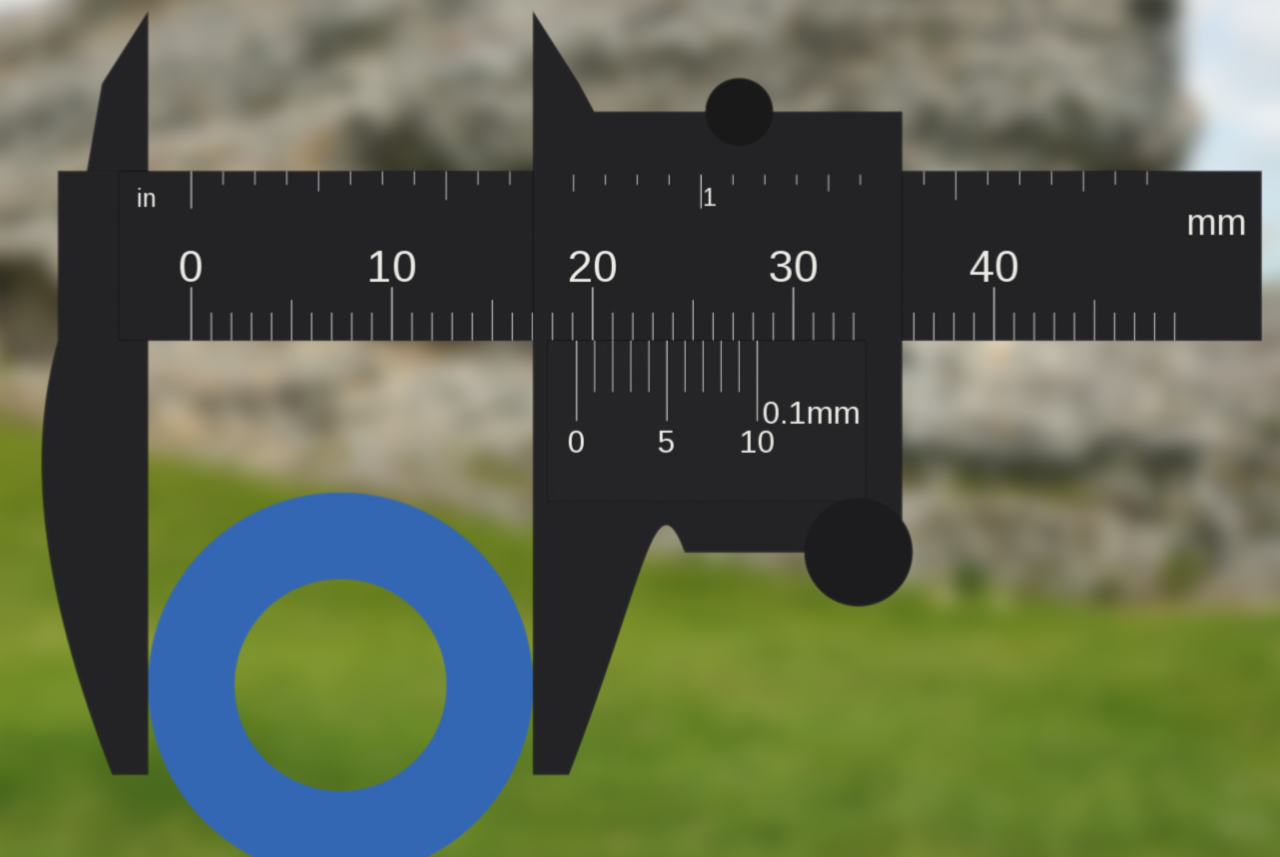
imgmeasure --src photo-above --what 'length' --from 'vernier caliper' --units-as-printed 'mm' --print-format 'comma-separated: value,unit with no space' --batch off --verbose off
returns 19.2,mm
